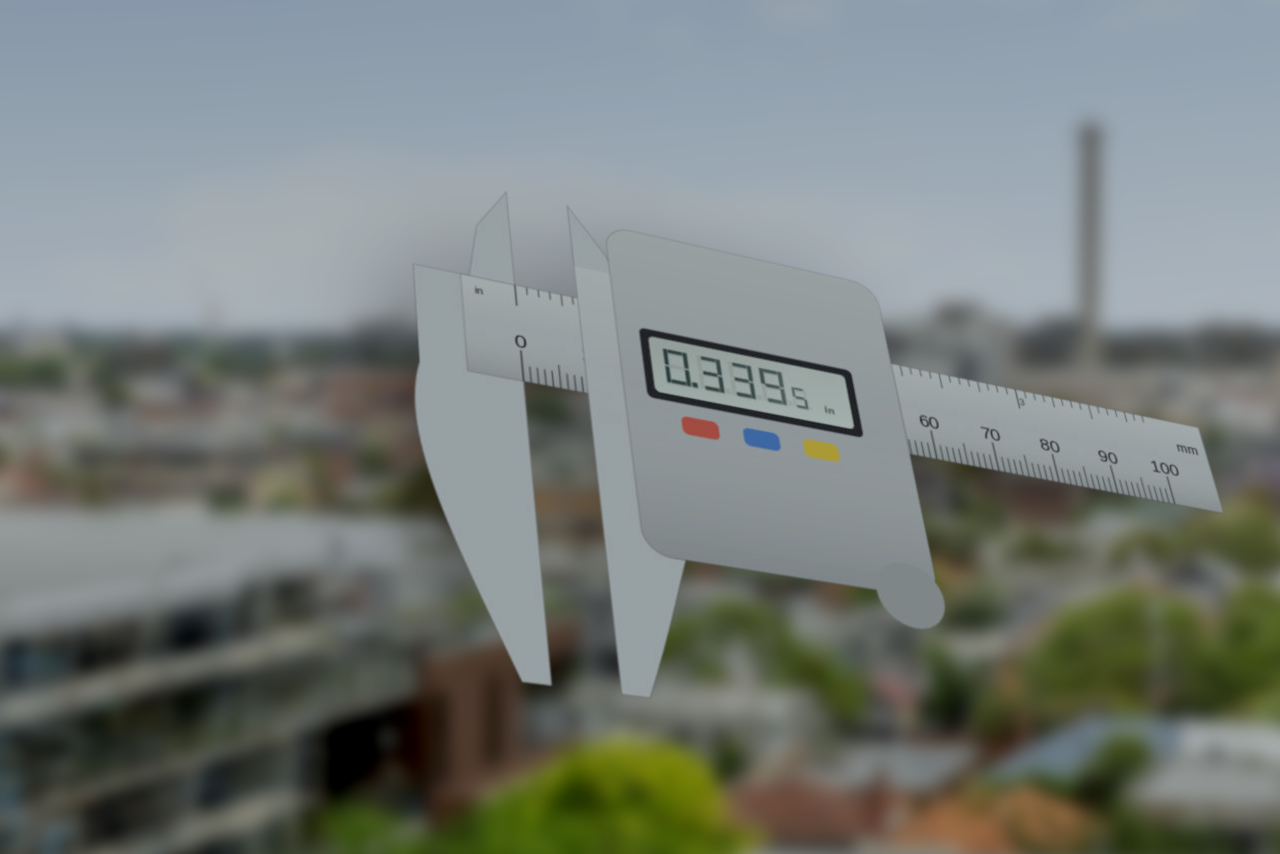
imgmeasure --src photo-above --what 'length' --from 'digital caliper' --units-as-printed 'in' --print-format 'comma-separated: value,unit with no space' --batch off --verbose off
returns 0.3395,in
